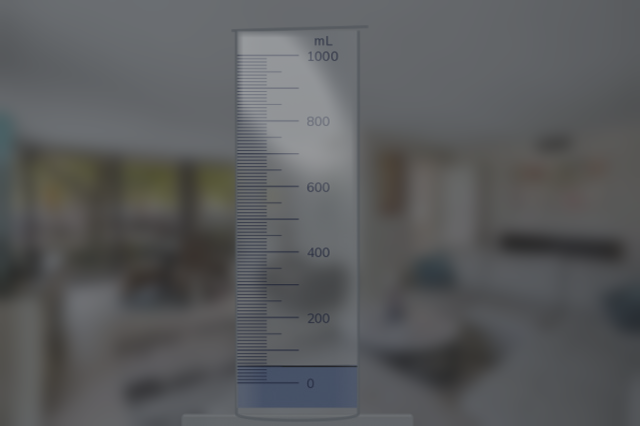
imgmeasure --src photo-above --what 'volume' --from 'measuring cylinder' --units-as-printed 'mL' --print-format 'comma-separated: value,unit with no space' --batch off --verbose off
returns 50,mL
